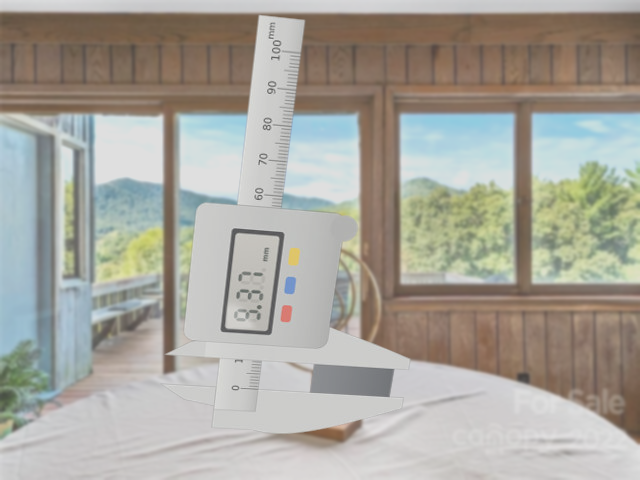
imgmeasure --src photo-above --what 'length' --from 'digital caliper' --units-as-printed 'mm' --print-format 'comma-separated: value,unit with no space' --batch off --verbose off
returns 9.37,mm
